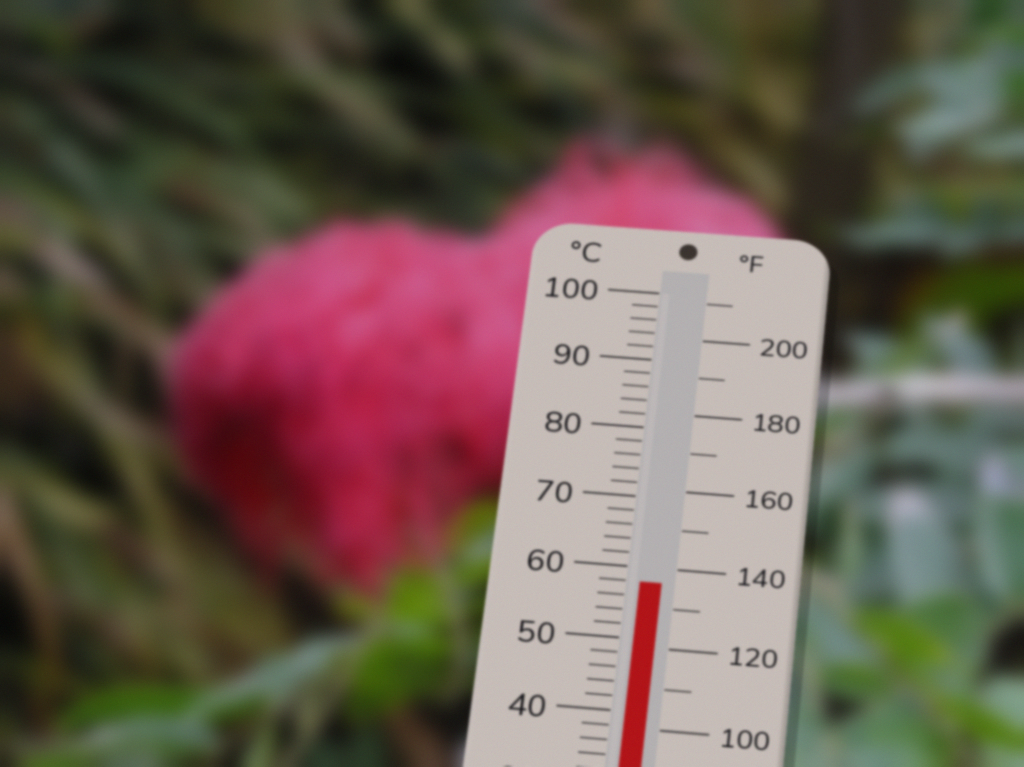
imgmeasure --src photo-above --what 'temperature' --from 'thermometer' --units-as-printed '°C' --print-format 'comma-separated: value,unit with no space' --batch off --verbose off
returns 58,°C
